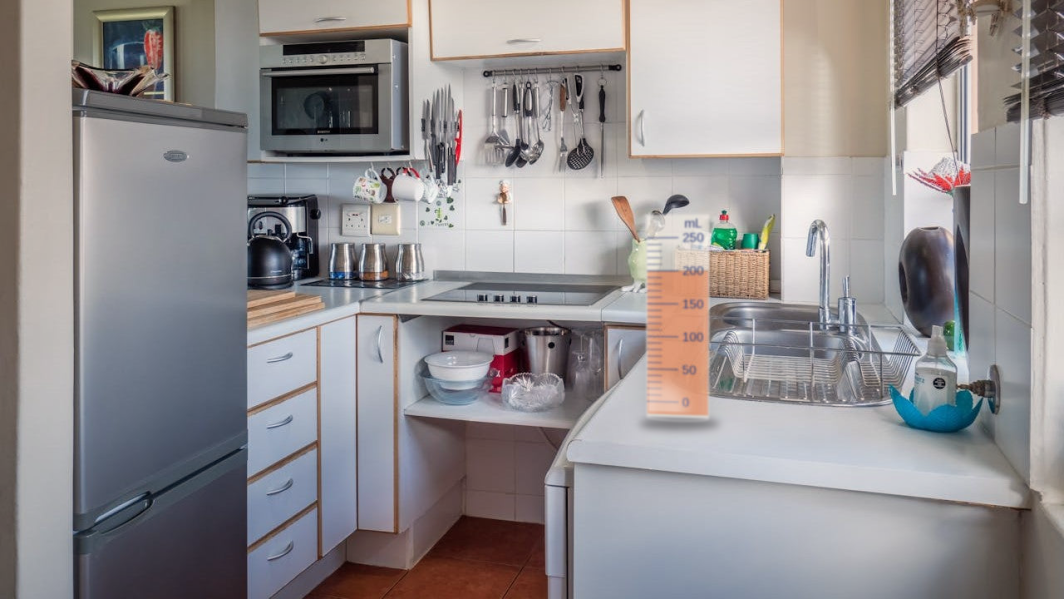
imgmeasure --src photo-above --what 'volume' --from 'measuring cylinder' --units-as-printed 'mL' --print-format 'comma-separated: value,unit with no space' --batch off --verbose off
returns 200,mL
